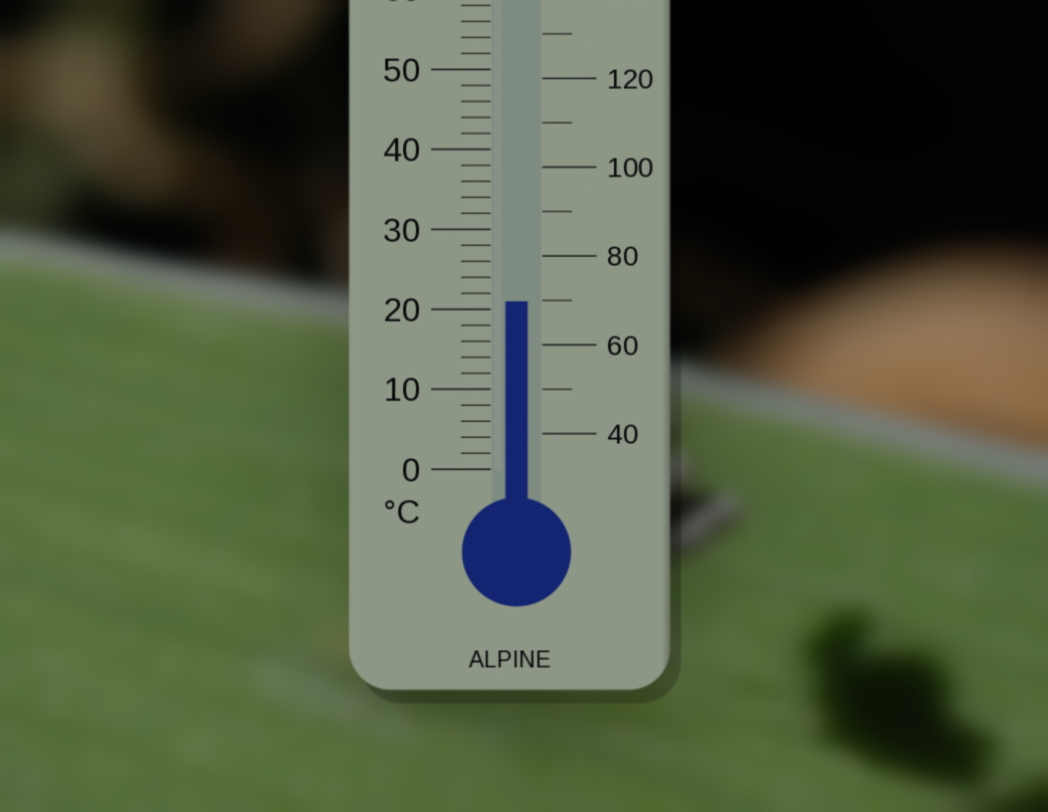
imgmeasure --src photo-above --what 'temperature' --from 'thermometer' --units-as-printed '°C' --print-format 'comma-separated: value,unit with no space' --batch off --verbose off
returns 21,°C
